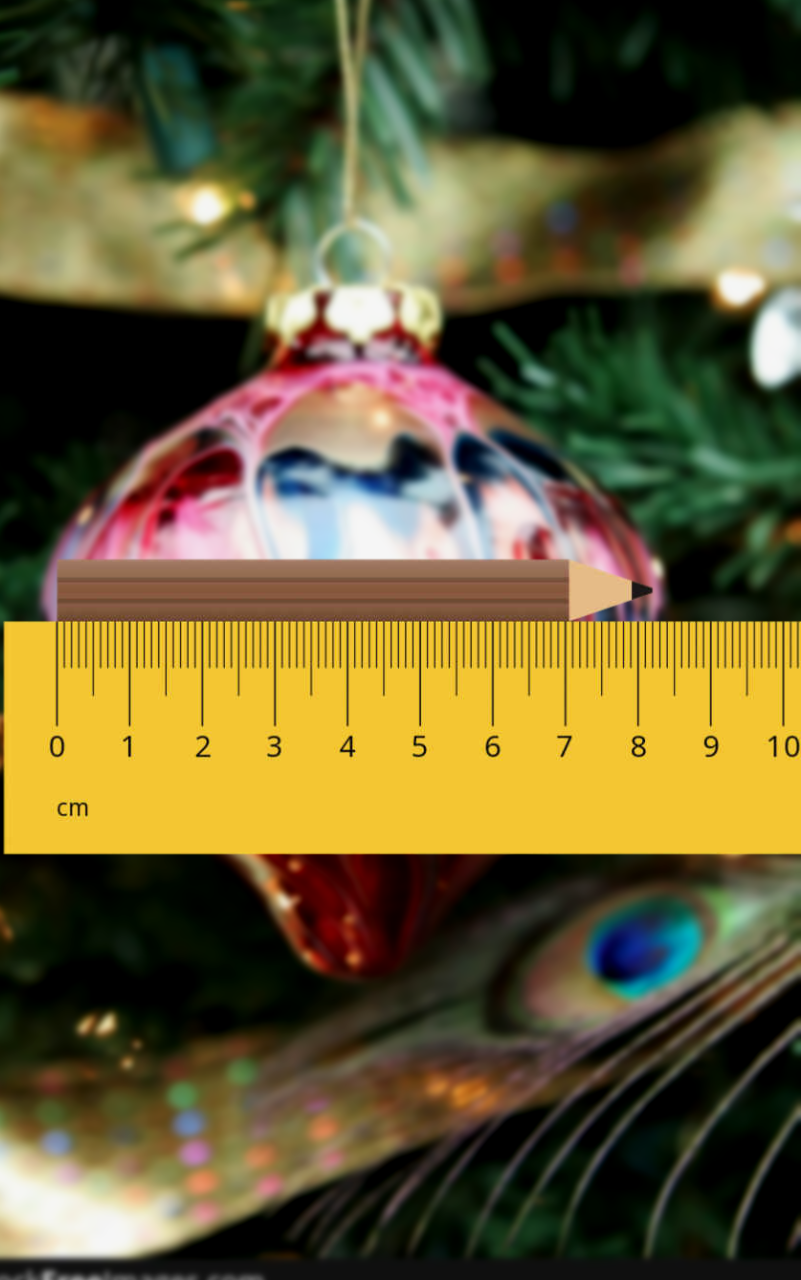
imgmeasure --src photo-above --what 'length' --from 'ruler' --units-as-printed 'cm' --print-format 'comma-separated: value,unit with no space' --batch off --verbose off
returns 8.2,cm
